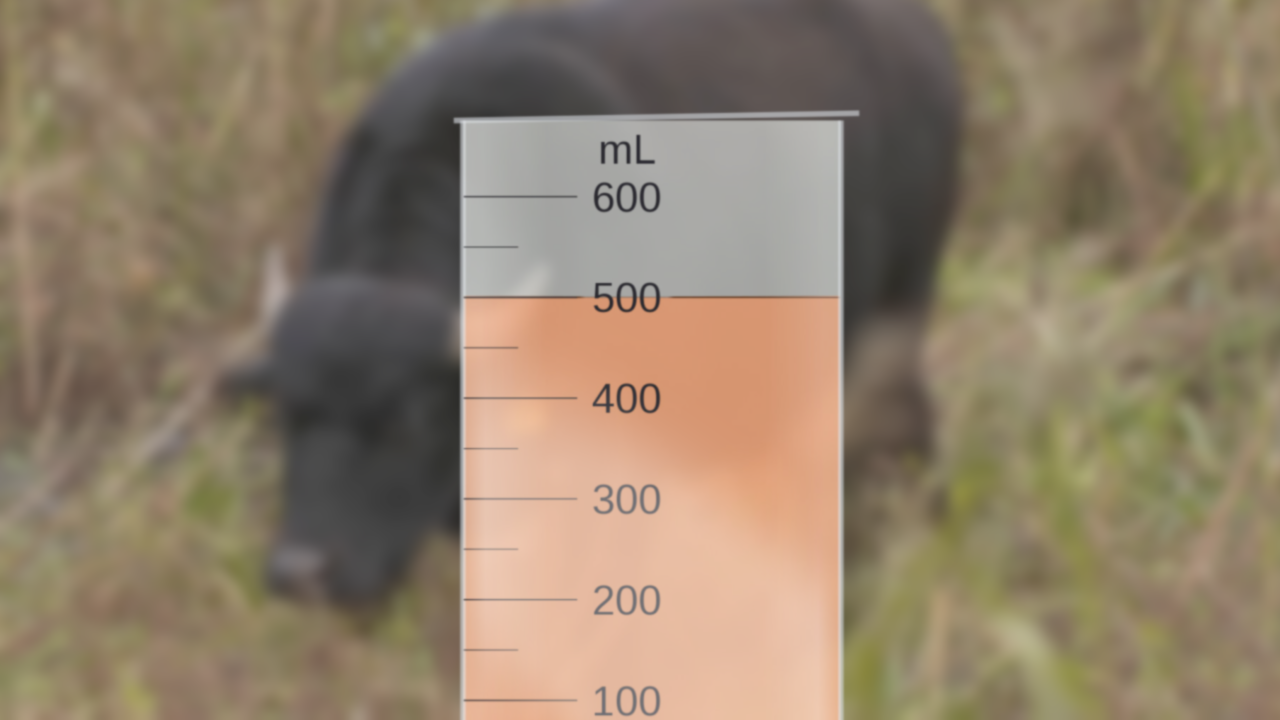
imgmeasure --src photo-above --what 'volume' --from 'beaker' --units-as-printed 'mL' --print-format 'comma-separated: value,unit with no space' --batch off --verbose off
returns 500,mL
